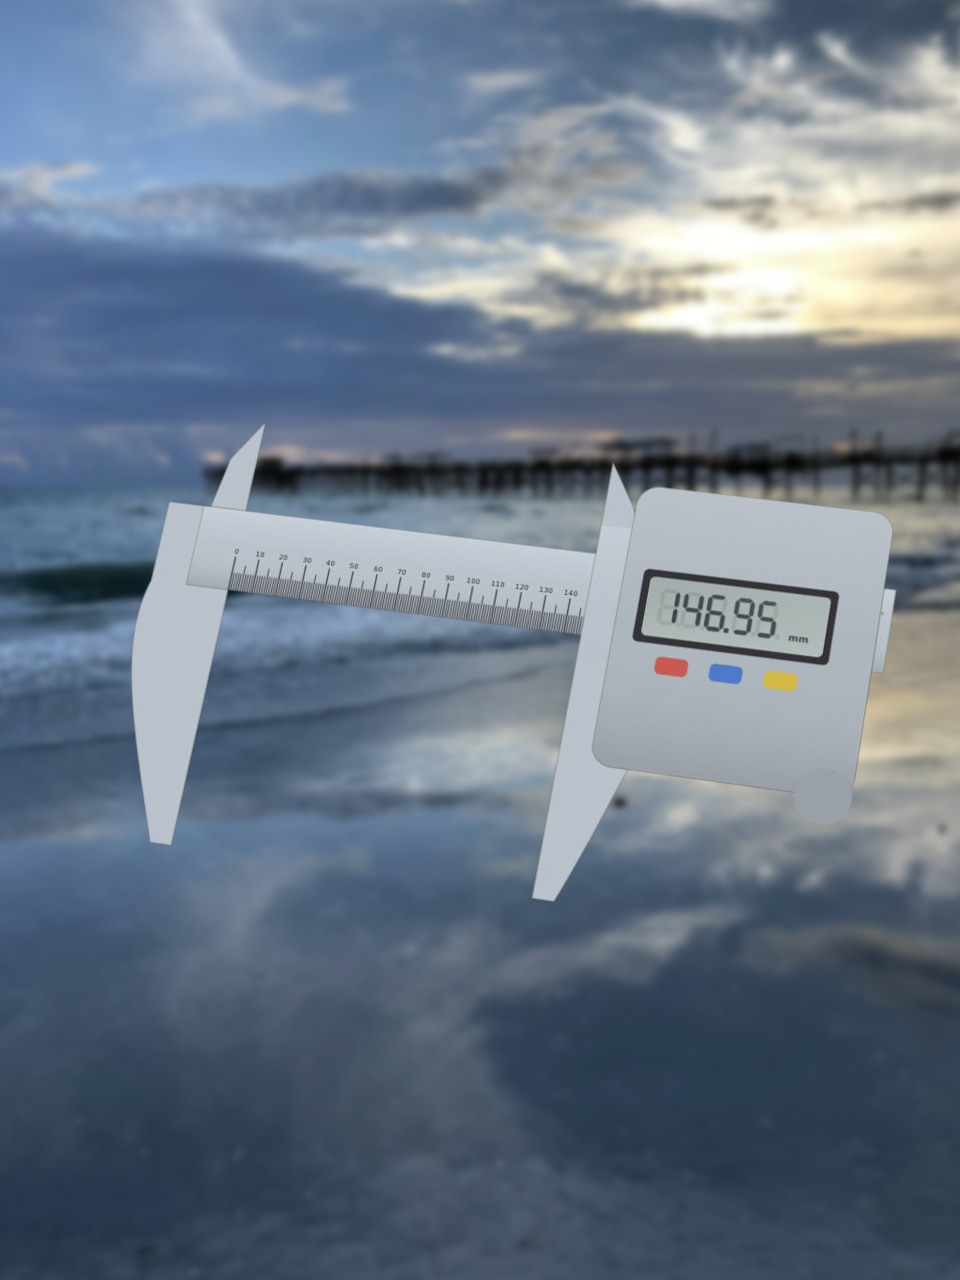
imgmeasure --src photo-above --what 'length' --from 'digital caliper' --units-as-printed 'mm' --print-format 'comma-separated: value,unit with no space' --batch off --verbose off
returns 146.95,mm
